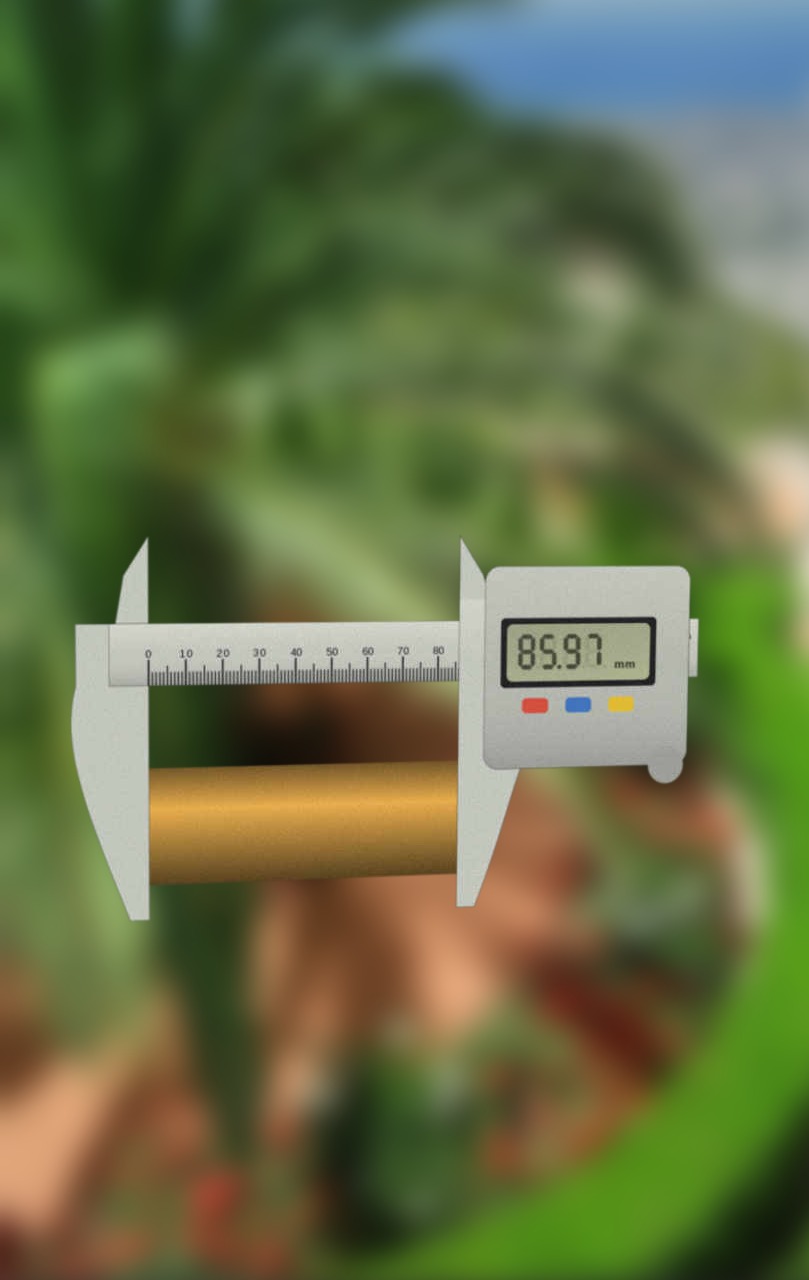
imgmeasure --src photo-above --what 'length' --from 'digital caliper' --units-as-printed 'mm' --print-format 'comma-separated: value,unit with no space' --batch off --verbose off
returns 85.97,mm
